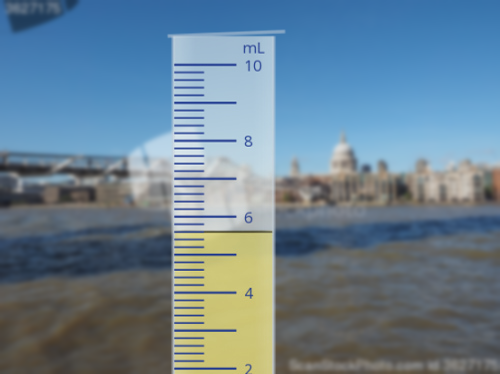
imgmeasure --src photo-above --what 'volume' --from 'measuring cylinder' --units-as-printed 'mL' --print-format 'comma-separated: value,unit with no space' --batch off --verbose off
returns 5.6,mL
